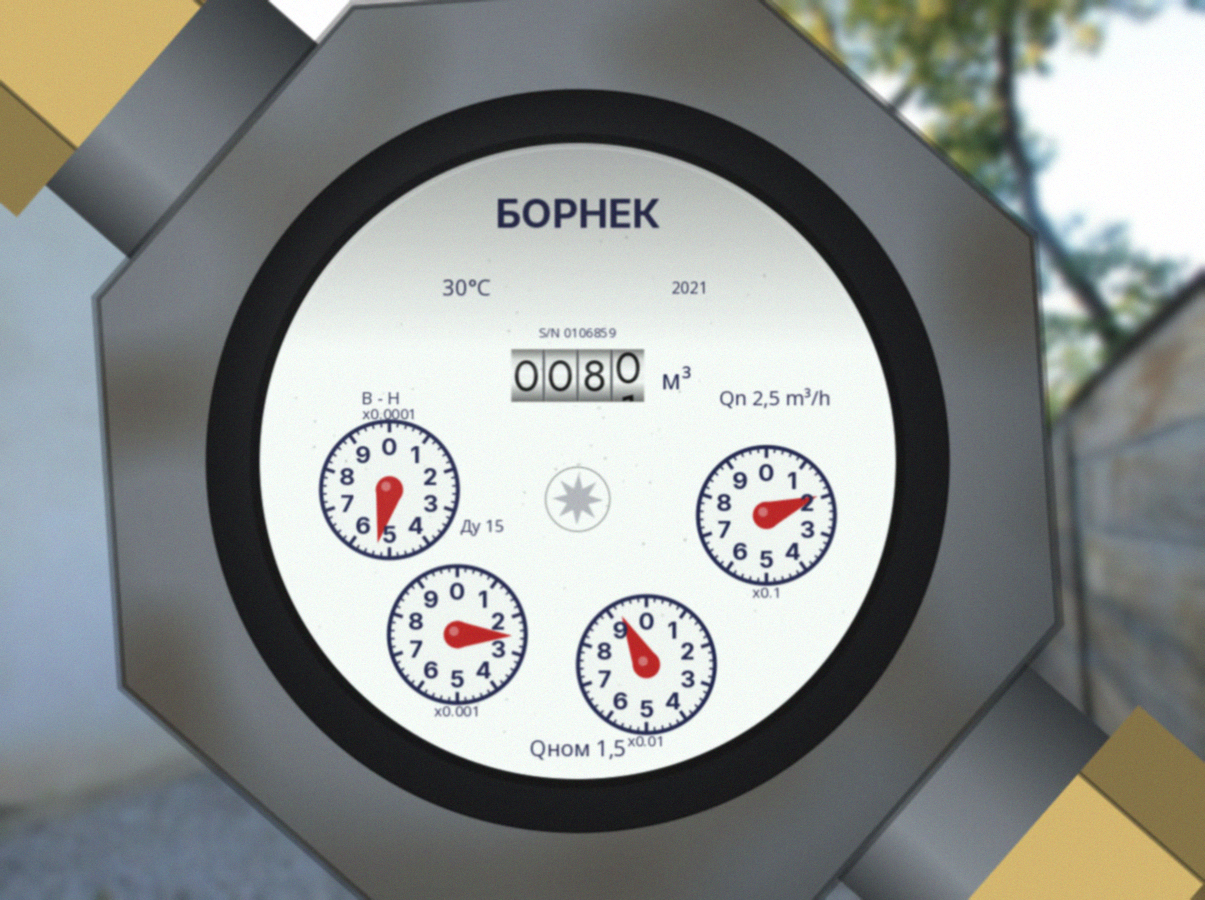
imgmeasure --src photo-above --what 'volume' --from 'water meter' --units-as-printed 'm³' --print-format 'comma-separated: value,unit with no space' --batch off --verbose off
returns 80.1925,m³
